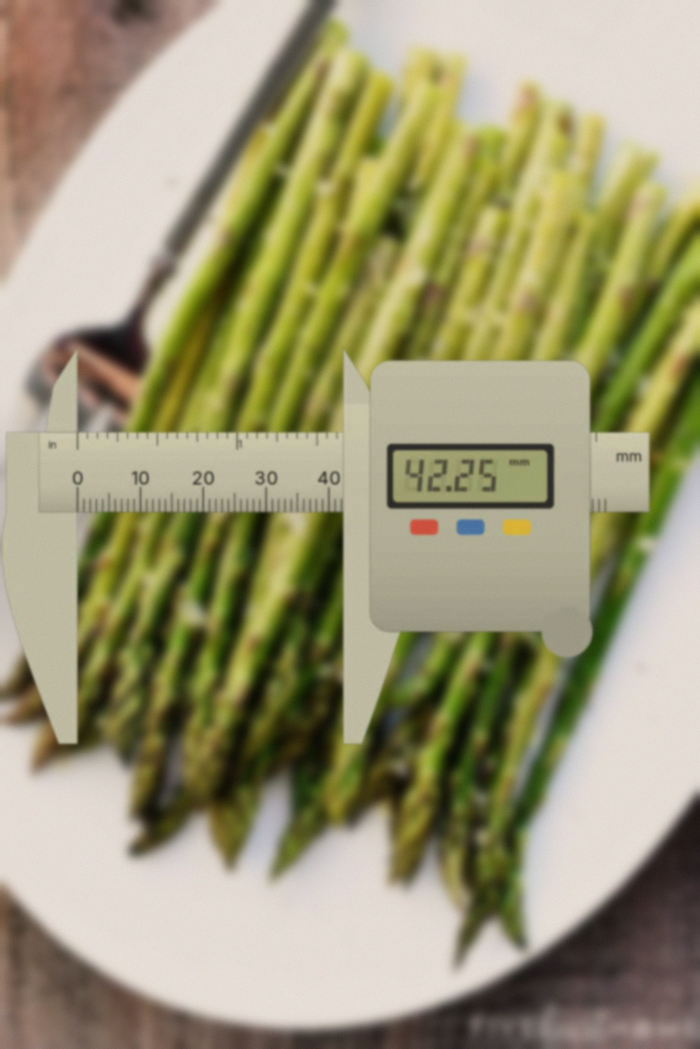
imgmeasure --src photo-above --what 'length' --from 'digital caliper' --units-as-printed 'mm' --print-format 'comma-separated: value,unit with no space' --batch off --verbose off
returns 42.25,mm
